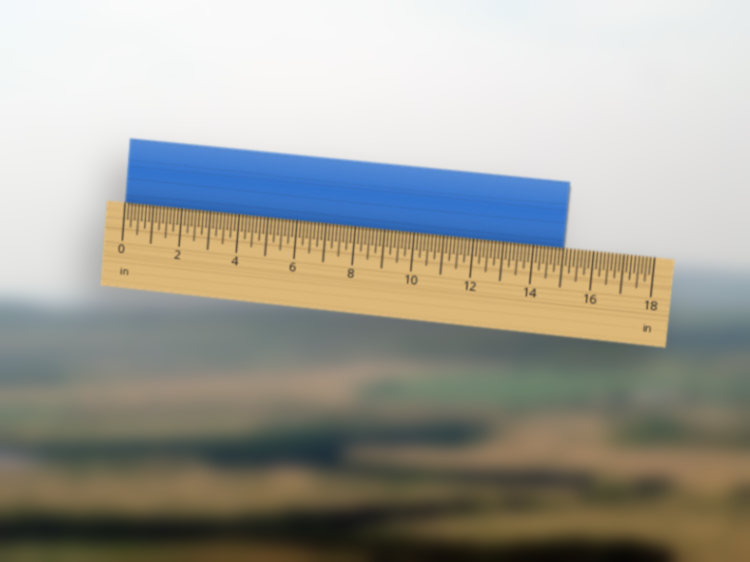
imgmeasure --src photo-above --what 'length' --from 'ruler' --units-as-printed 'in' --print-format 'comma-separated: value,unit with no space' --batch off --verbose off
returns 15,in
